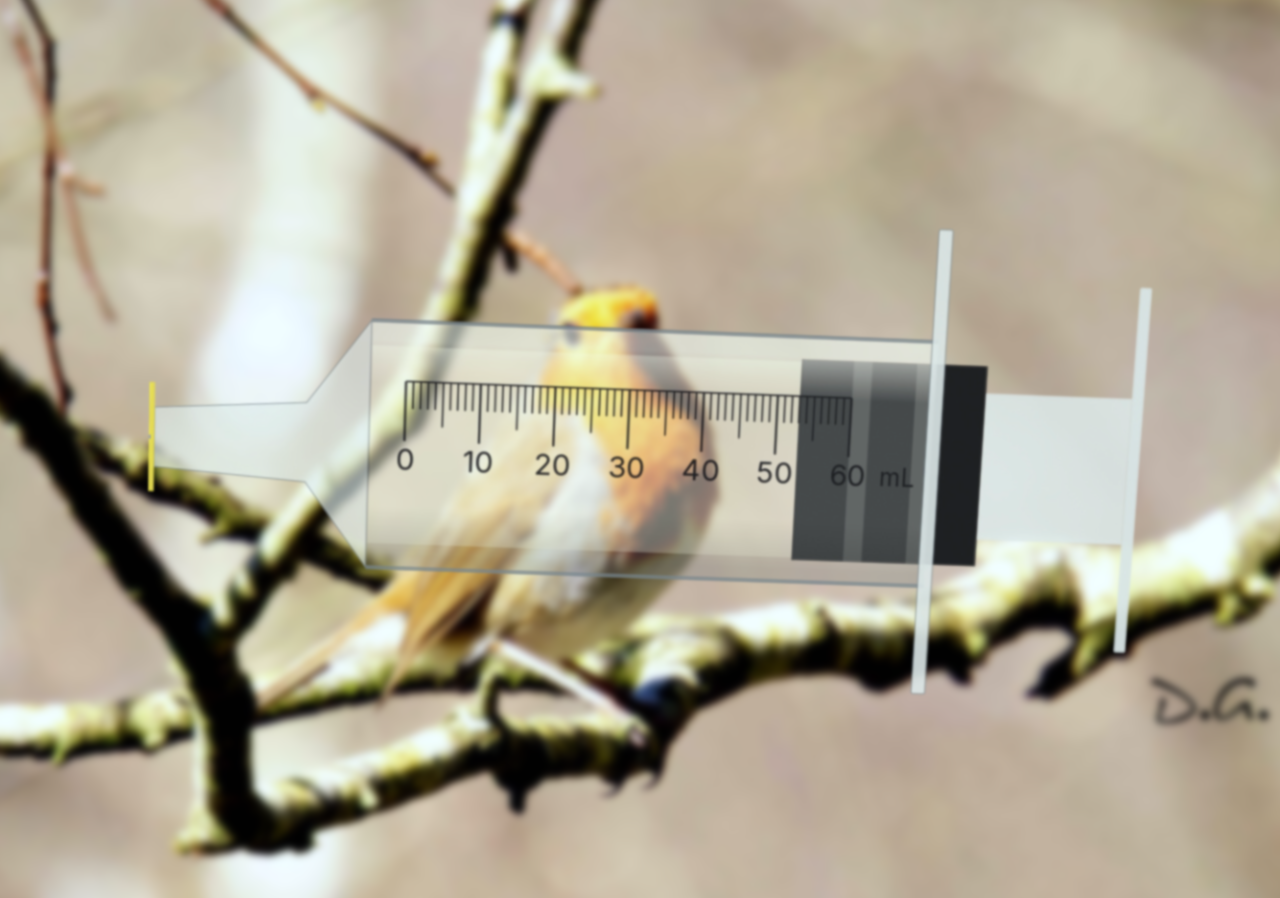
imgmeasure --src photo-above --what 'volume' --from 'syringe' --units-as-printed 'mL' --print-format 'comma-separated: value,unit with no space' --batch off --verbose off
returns 53,mL
